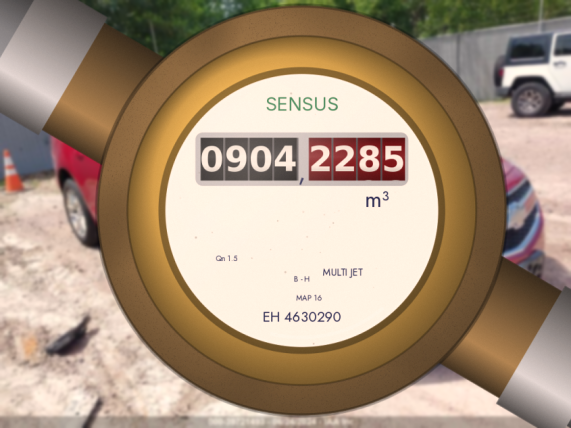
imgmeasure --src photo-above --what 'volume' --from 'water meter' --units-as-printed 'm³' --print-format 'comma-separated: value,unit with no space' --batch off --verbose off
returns 904.2285,m³
